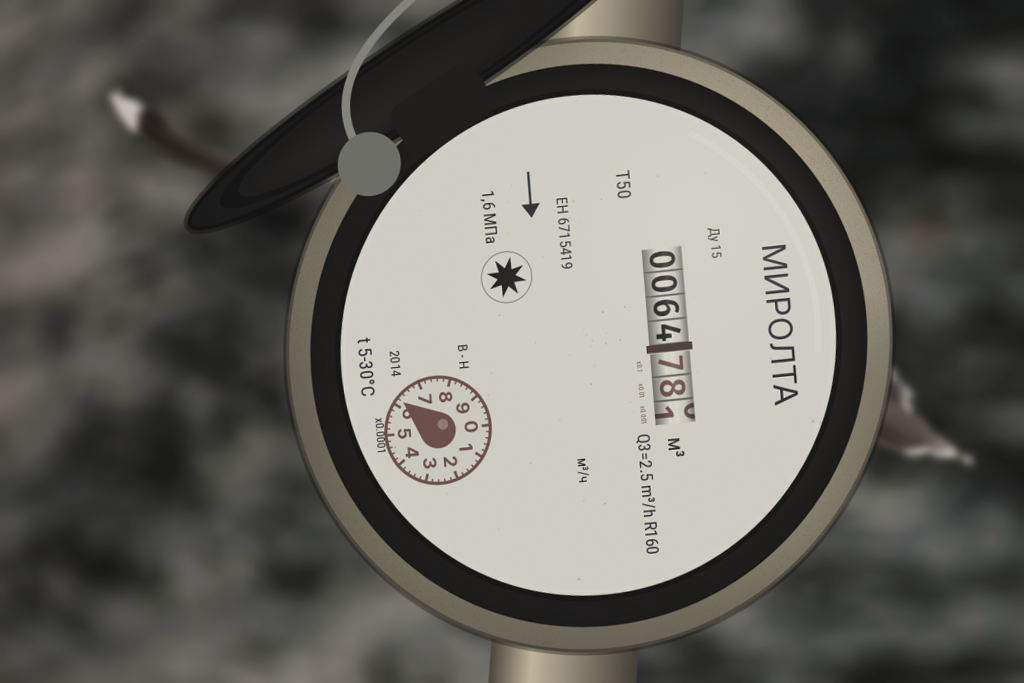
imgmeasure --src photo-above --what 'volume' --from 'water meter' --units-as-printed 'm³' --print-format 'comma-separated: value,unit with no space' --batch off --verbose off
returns 64.7806,m³
